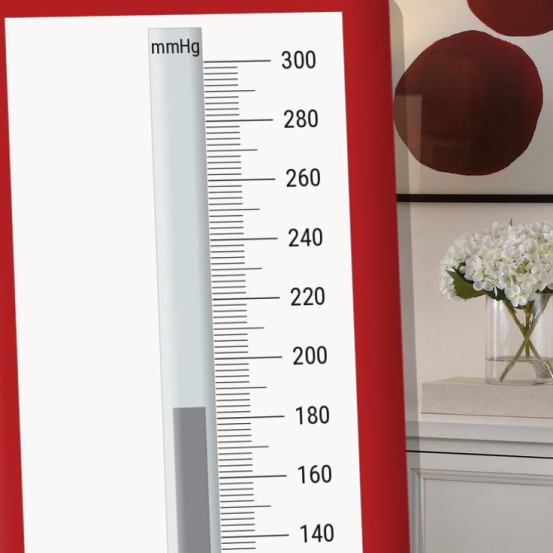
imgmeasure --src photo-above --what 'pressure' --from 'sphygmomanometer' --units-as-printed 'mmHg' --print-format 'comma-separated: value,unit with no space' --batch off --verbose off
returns 184,mmHg
